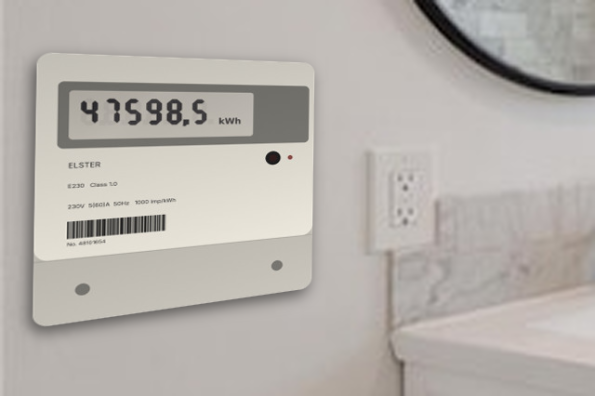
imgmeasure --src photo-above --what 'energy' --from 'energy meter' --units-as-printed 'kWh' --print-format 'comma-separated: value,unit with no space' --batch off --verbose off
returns 47598.5,kWh
